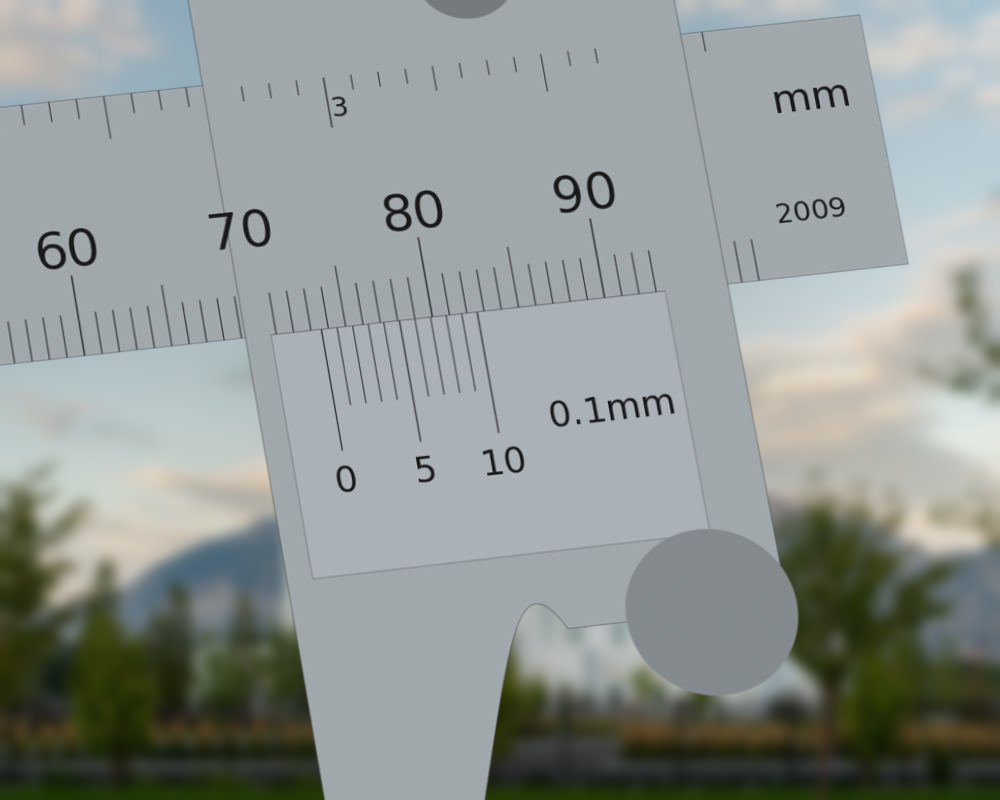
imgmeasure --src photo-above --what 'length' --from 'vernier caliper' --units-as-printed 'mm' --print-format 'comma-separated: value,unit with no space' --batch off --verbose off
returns 73.6,mm
